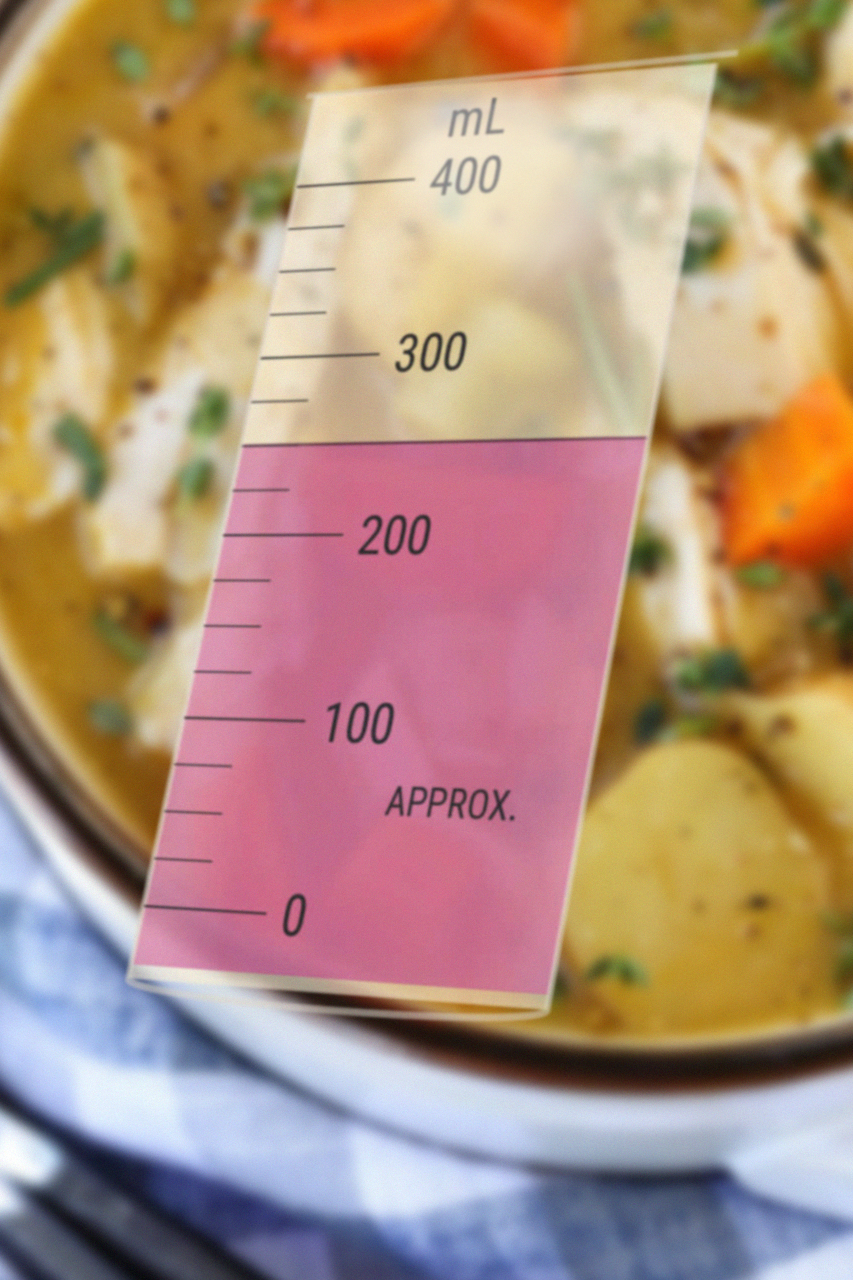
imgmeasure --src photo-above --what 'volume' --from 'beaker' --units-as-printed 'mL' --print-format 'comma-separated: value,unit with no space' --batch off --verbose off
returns 250,mL
